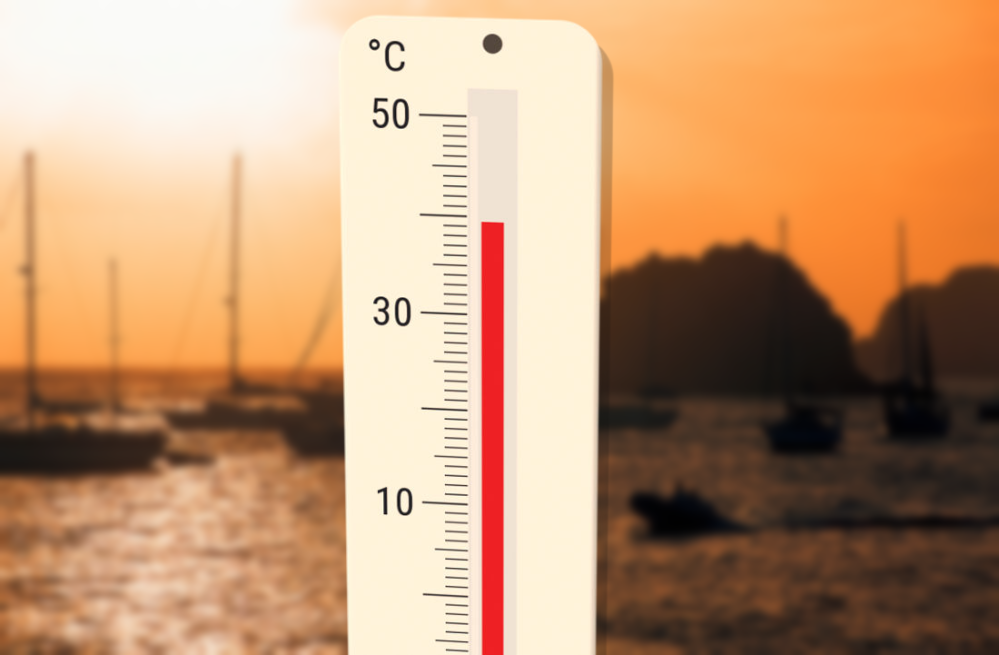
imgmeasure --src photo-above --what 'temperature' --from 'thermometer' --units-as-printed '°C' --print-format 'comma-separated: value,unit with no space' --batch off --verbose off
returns 39.5,°C
